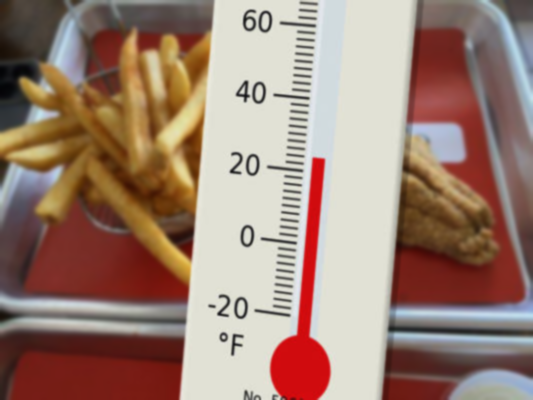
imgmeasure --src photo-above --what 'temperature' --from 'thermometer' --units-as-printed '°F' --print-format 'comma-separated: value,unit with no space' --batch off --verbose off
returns 24,°F
